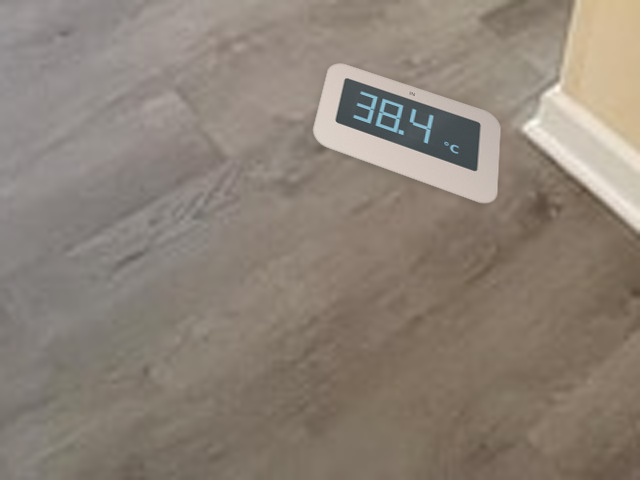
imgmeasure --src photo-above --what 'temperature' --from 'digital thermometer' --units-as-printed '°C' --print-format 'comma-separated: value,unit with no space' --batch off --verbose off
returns 38.4,°C
